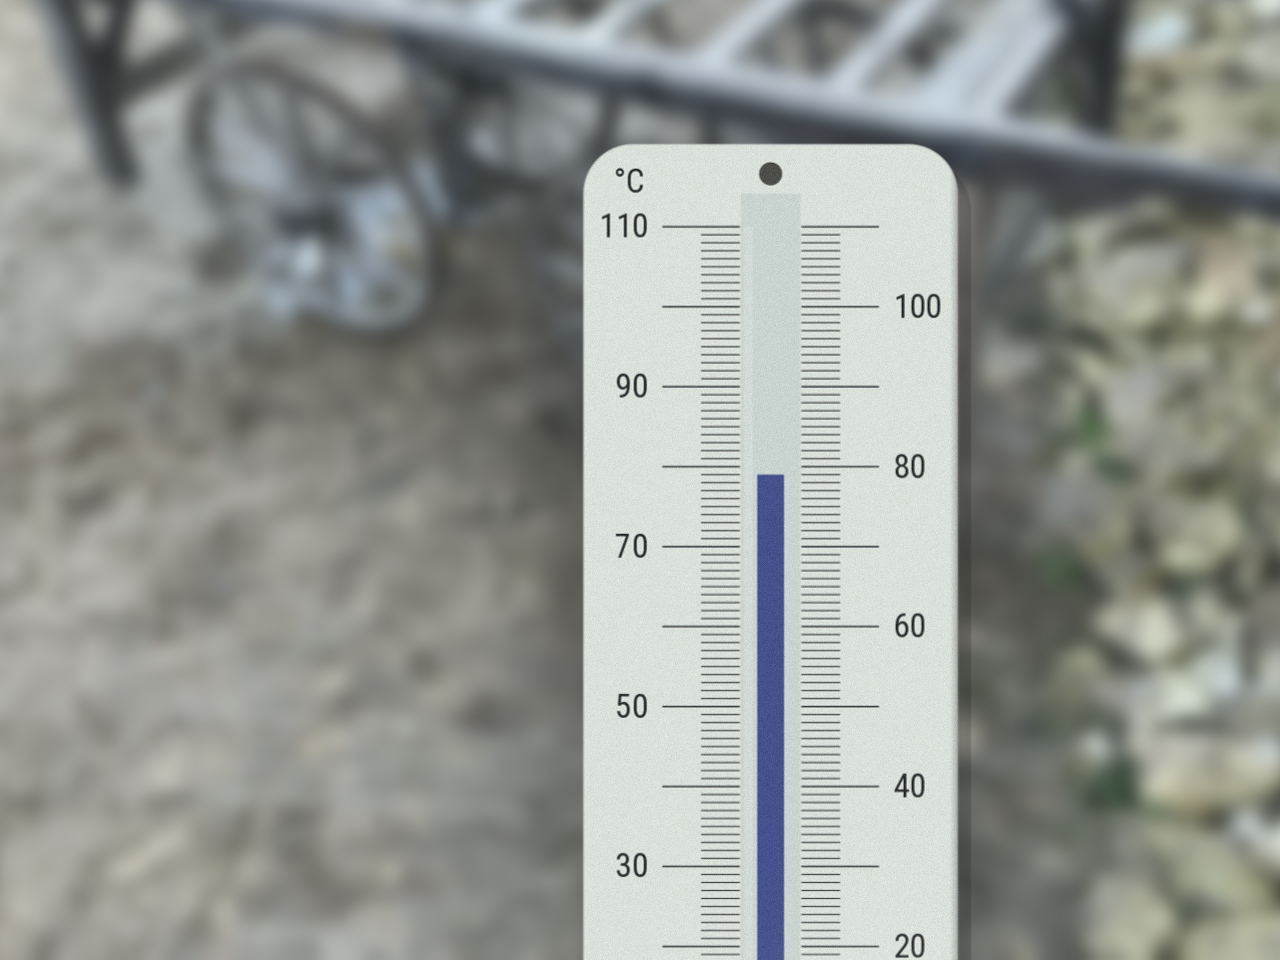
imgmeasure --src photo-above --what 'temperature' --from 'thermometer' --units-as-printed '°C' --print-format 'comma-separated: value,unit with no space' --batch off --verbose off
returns 79,°C
